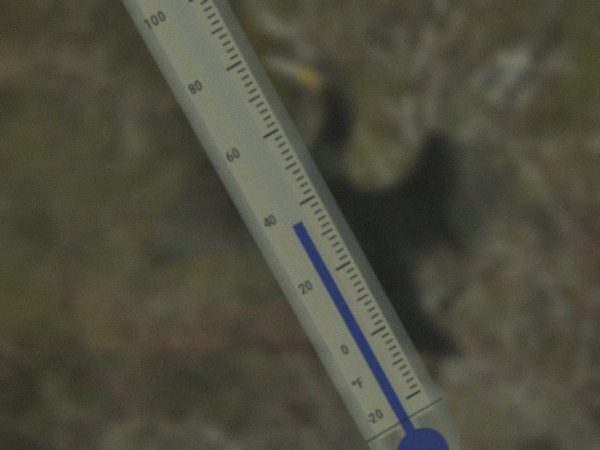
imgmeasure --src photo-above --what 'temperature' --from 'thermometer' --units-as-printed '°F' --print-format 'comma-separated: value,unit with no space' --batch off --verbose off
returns 36,°F
